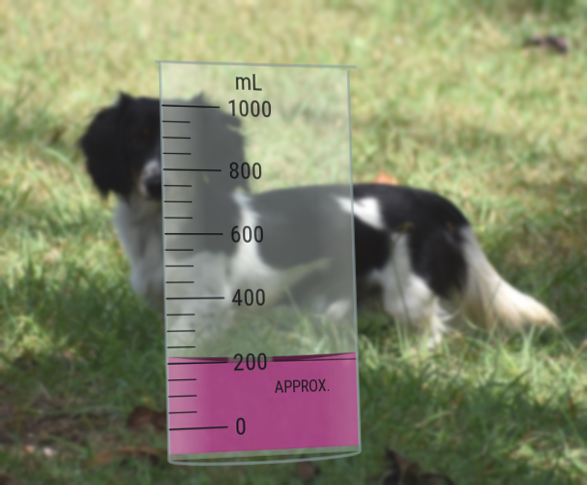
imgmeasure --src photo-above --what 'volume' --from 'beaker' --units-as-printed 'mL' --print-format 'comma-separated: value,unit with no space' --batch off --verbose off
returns 200,mL
